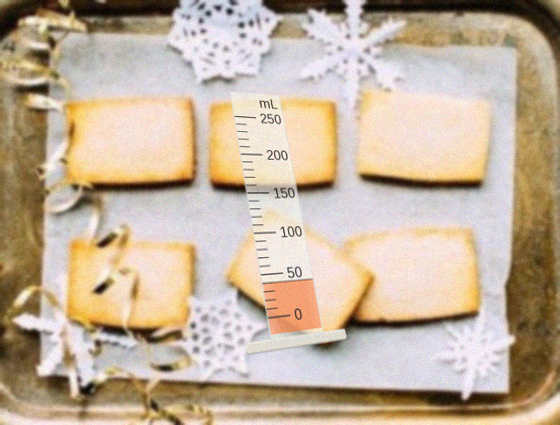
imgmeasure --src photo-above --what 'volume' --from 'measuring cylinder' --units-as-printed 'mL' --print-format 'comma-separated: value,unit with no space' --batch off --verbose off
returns 40,mL
